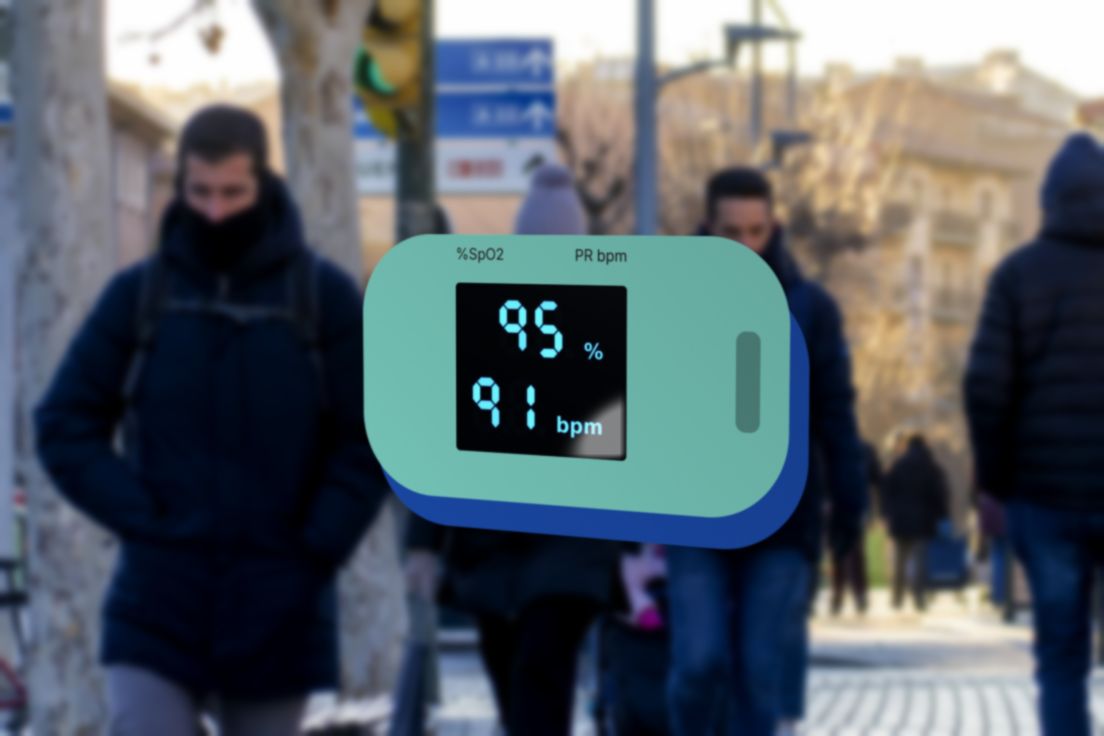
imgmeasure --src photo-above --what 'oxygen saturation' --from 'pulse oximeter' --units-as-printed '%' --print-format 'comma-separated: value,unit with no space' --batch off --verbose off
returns 95,%
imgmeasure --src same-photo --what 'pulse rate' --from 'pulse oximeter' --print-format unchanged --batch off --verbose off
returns 91,bpm
